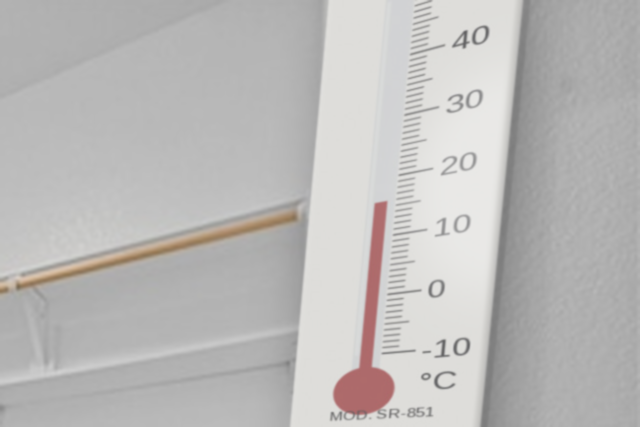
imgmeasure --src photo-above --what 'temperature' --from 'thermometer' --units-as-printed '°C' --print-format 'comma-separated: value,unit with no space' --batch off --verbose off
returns 16,°C
